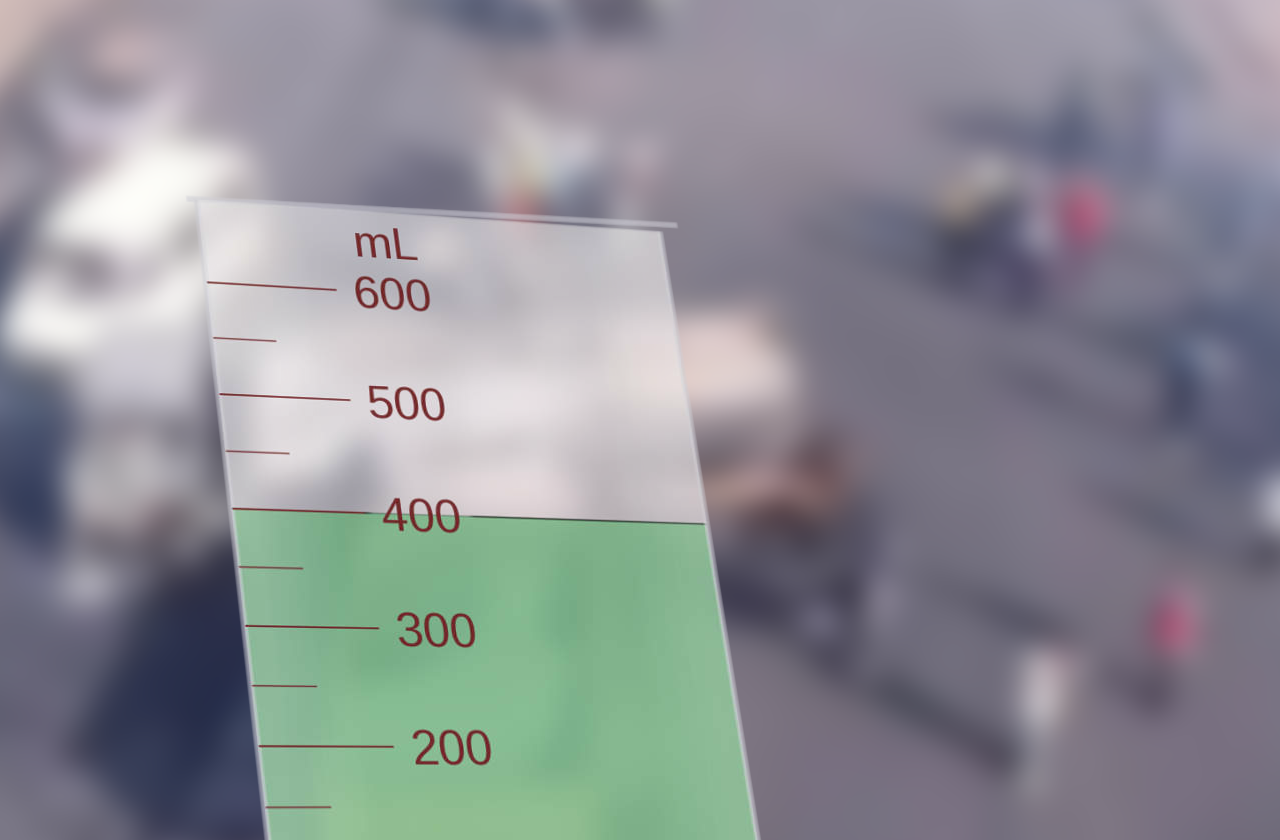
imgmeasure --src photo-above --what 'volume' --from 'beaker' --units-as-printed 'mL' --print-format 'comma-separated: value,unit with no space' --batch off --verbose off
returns 400,mL
